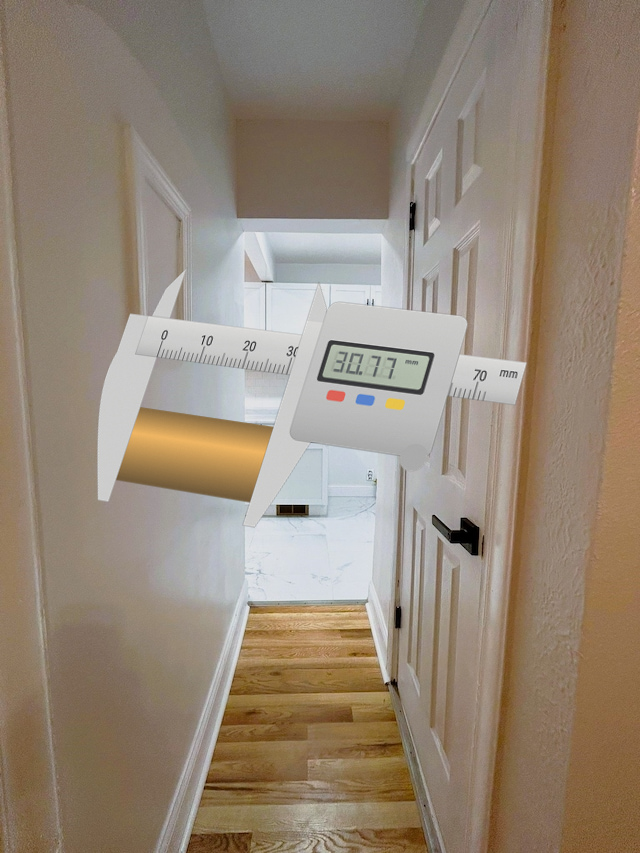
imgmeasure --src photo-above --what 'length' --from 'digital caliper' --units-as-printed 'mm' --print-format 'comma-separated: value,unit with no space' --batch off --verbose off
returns 30.77,mm
